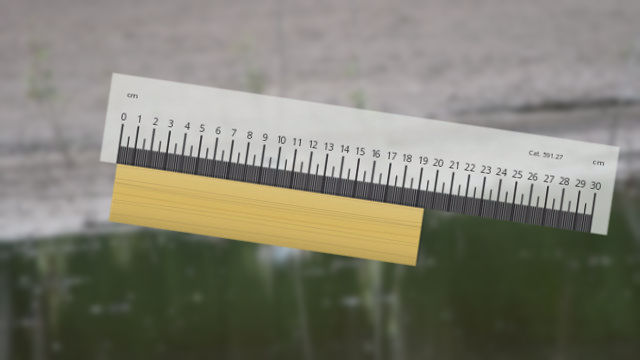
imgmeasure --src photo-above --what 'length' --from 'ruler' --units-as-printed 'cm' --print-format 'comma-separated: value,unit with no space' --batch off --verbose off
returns 19.5,cm
